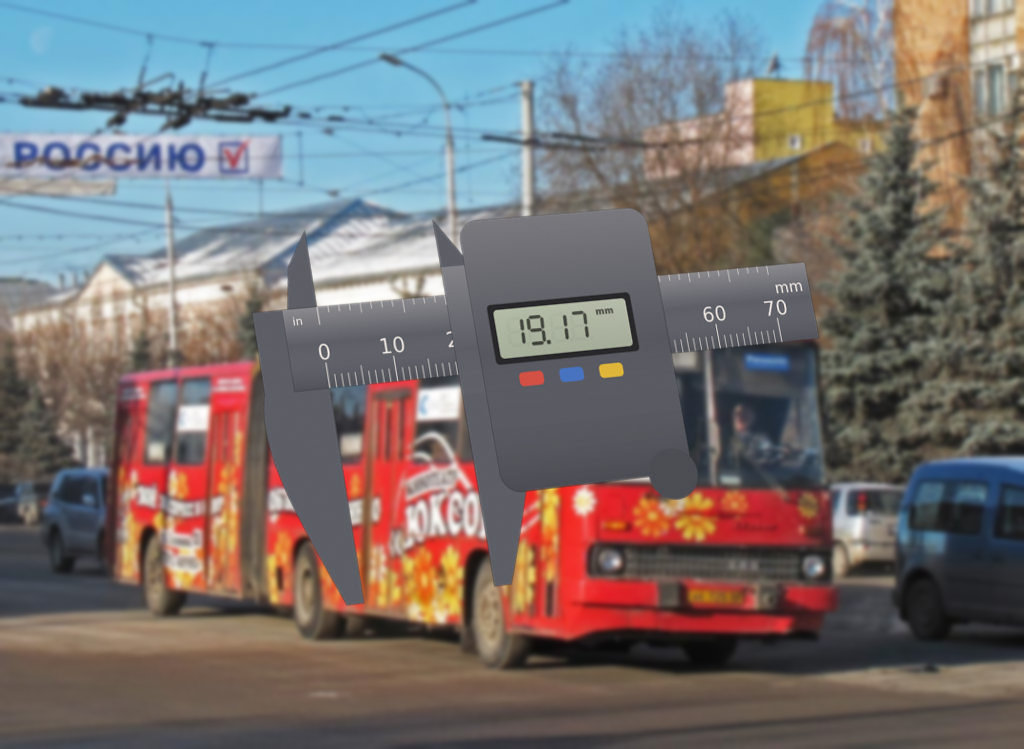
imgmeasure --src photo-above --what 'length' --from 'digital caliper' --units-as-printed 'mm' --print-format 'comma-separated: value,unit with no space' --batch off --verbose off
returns 19.17,mm
